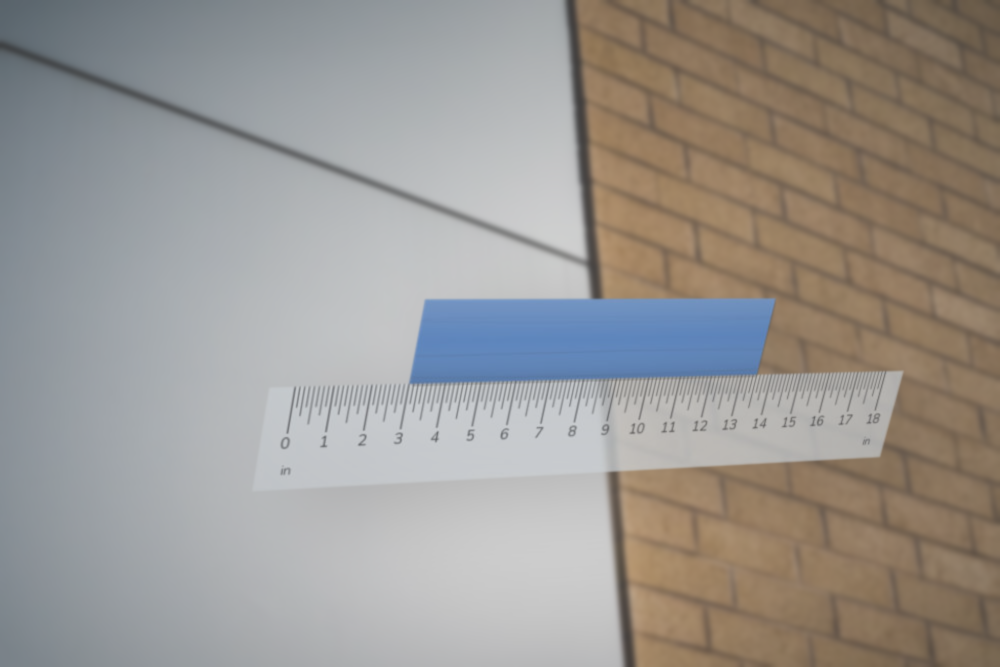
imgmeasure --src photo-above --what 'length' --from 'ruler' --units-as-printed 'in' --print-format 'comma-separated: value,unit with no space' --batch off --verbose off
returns 10.5,in
